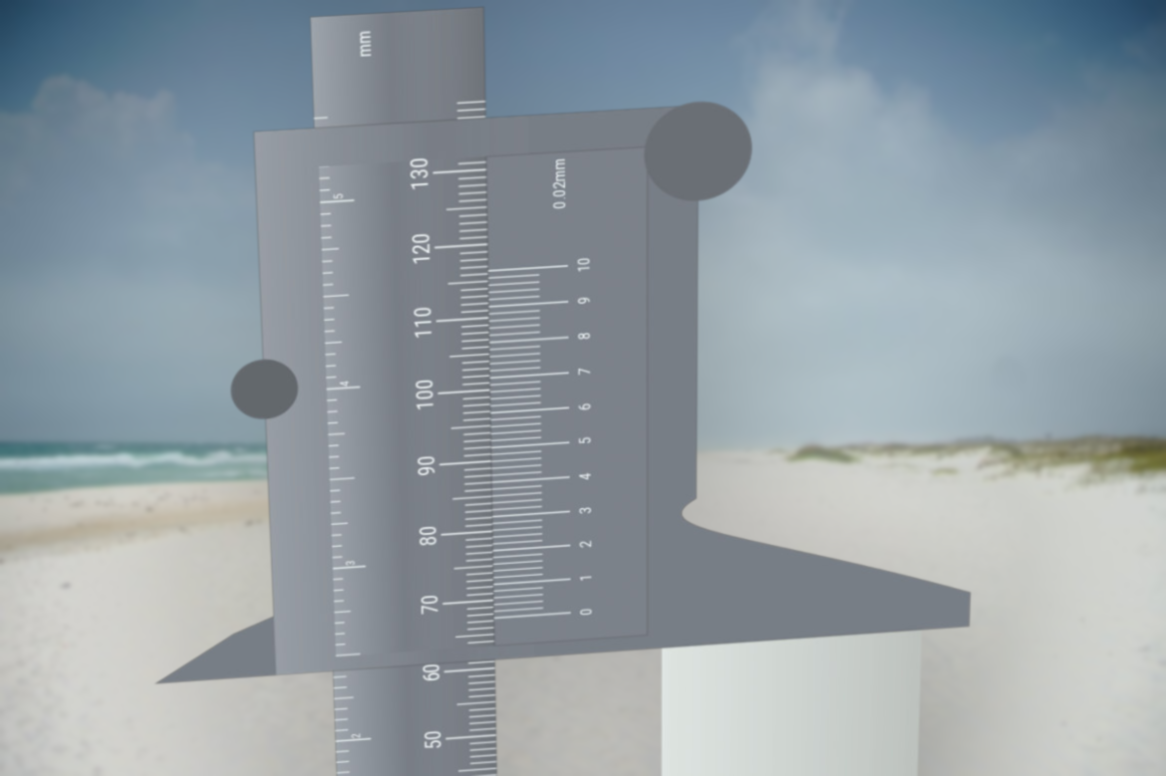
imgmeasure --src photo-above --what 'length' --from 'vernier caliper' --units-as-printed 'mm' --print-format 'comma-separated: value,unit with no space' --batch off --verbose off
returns 67.4,mm
